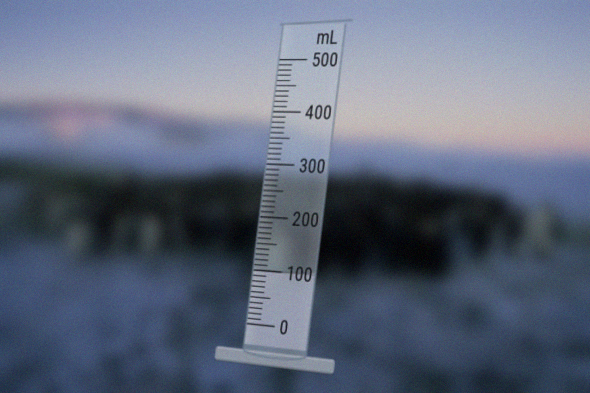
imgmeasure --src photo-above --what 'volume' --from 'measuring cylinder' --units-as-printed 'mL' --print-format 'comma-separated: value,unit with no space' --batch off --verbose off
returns 100,mL
